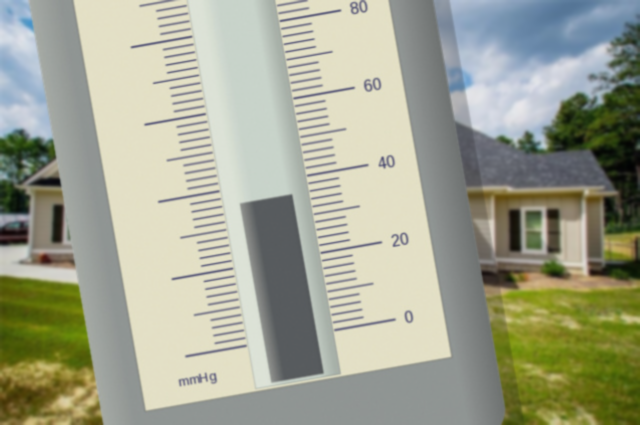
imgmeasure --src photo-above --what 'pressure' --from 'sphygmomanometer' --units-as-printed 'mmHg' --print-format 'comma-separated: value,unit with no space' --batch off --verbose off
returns 36,mmHg
